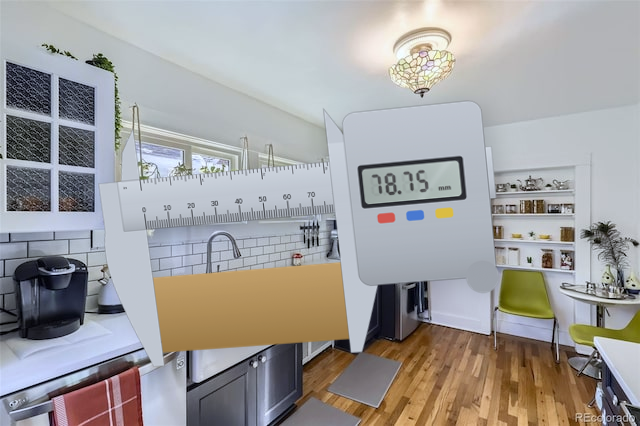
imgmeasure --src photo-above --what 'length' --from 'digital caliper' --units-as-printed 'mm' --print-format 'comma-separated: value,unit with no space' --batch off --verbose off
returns 78.75,mm
